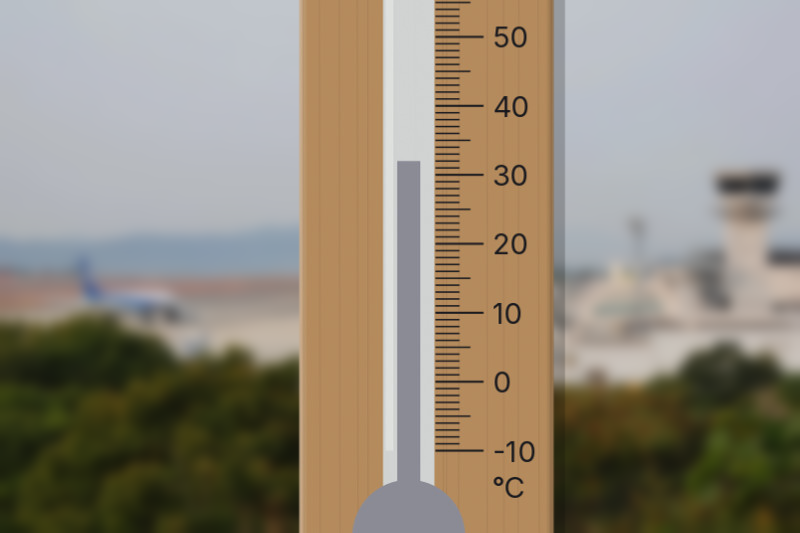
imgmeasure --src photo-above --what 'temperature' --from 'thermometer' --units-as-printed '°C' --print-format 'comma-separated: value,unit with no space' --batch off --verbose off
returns 32,°C
